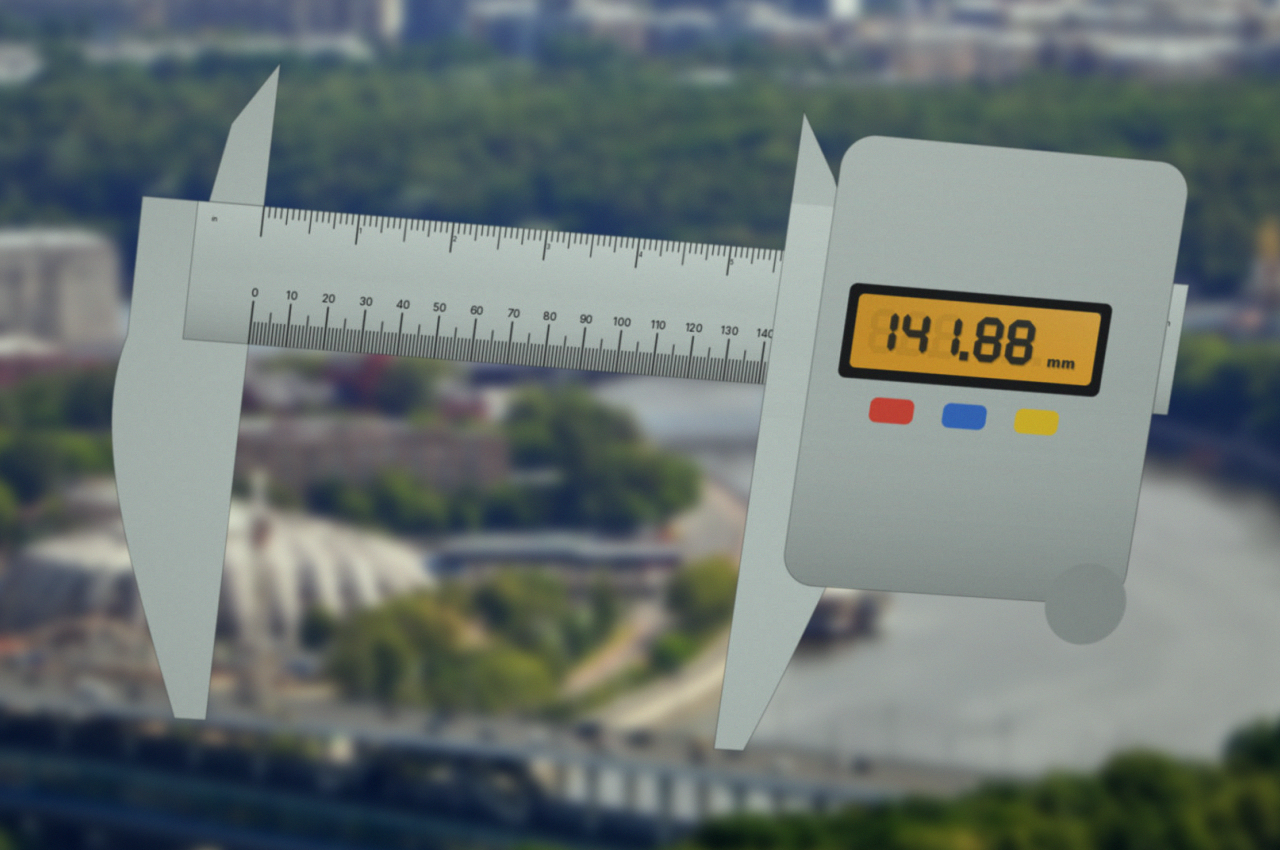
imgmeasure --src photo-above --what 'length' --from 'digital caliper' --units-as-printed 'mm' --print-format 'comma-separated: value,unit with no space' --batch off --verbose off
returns 141.88,mm
